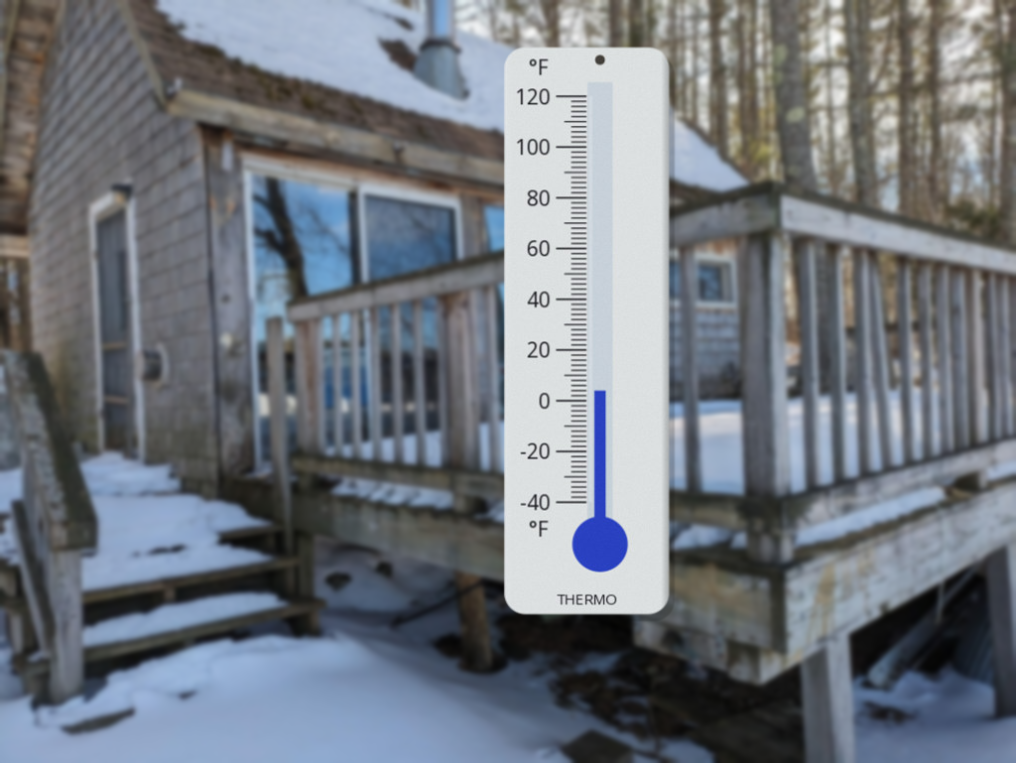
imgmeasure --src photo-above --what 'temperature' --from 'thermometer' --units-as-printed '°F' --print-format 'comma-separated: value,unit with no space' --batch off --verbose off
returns 4,°F
